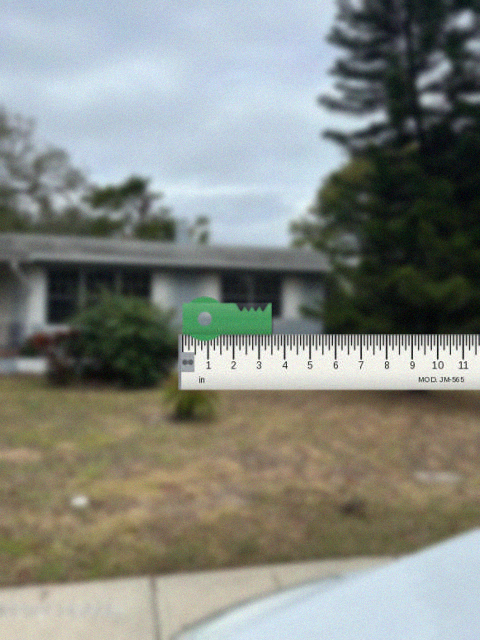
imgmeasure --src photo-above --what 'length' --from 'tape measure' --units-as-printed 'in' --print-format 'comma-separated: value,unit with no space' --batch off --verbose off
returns 3.5,in
